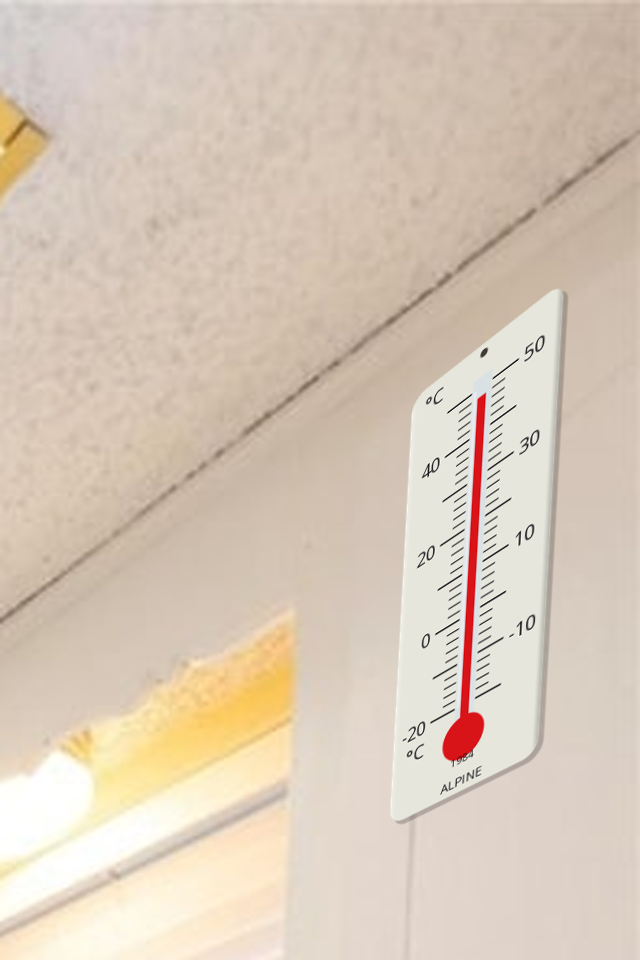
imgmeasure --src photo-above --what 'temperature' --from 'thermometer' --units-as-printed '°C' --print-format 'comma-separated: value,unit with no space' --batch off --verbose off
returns 48,°C
